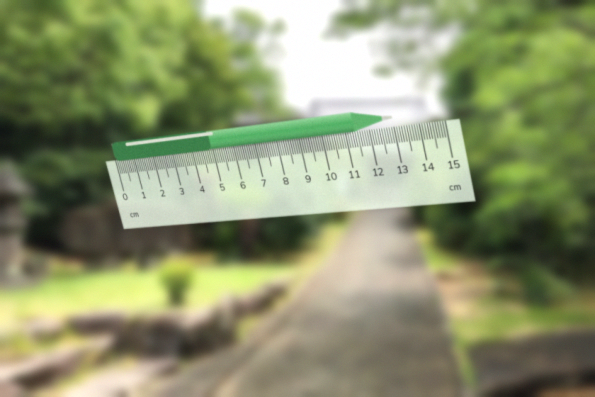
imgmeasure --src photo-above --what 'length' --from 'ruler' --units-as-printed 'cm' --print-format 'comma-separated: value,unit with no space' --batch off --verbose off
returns 13,cm
